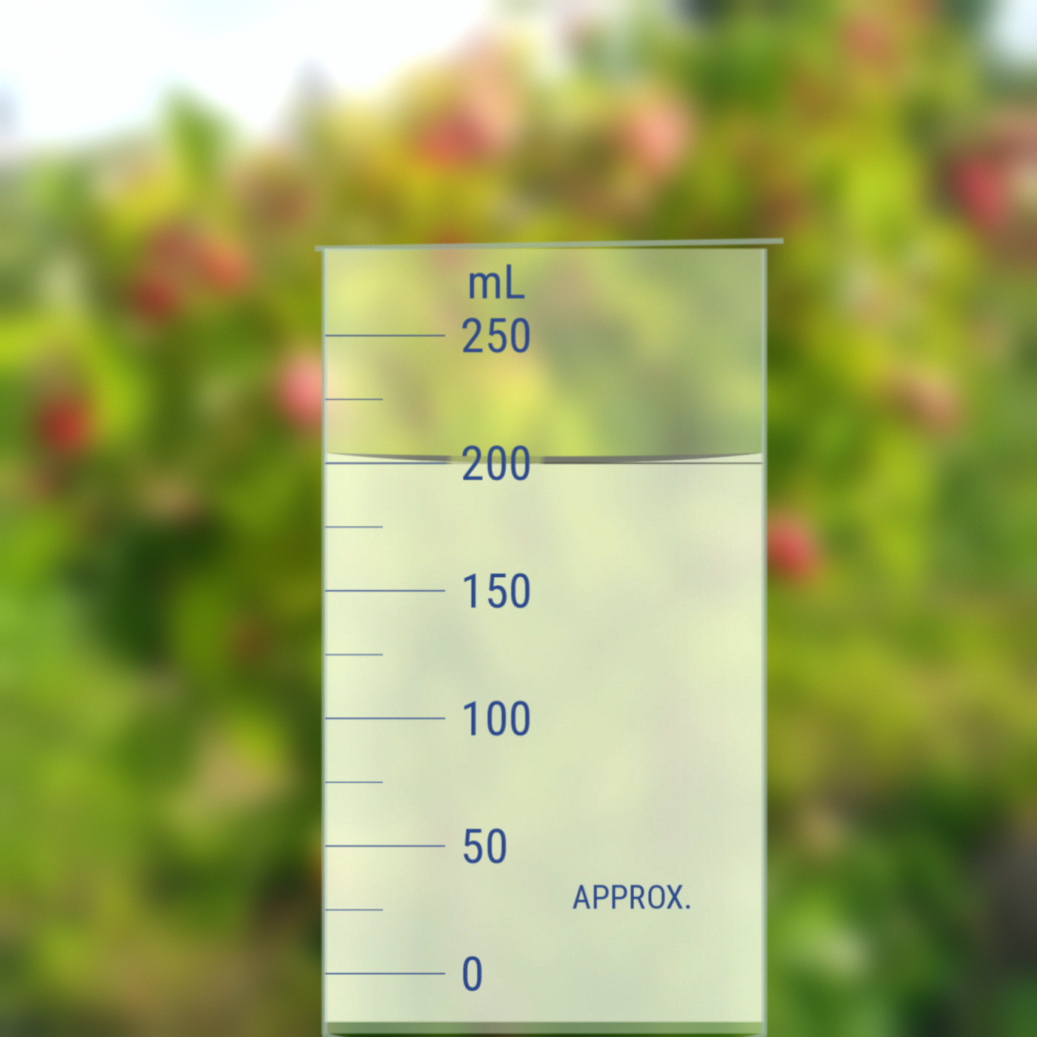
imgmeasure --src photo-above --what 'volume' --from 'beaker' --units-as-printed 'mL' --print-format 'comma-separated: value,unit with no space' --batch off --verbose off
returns 200,mL
